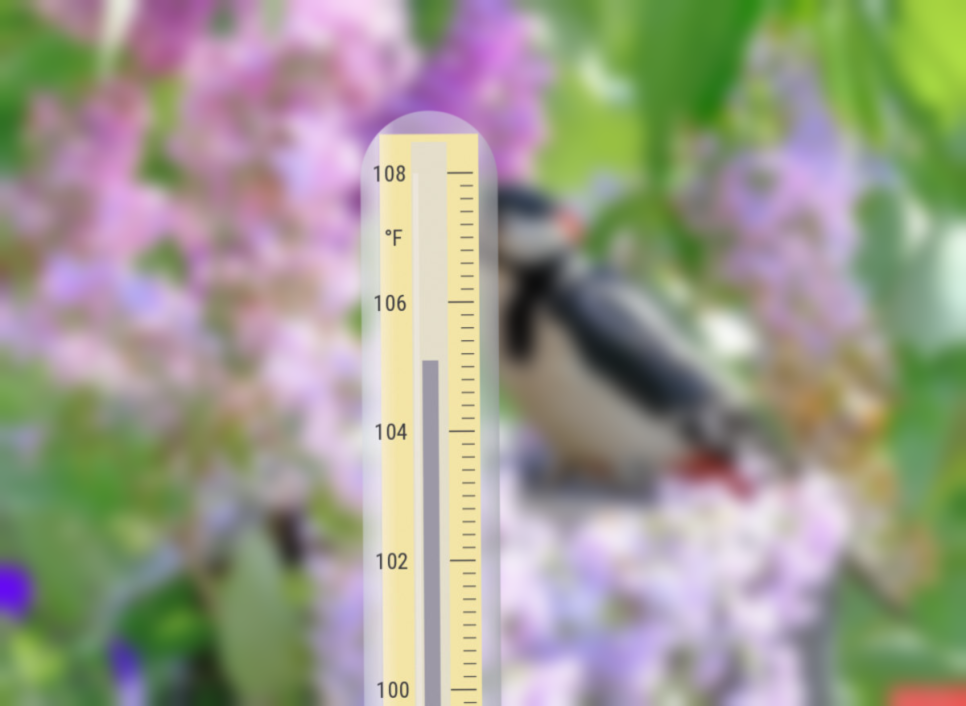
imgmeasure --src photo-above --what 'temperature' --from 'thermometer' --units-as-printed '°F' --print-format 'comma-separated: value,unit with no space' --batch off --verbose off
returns 105.1,°F
